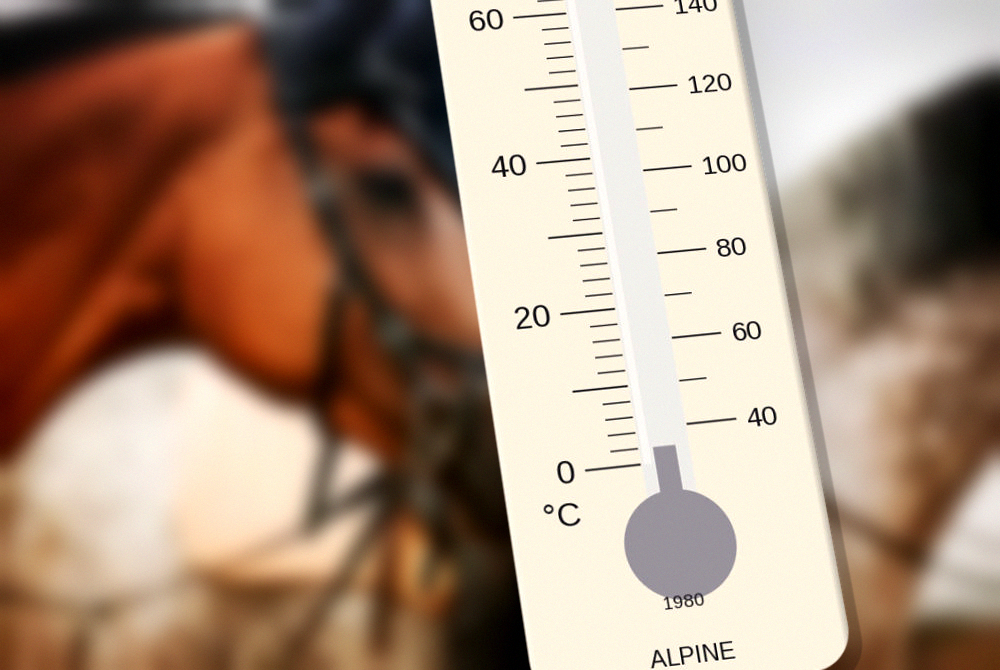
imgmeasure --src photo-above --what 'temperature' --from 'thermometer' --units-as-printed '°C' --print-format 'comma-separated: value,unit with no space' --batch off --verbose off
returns 2,°C
